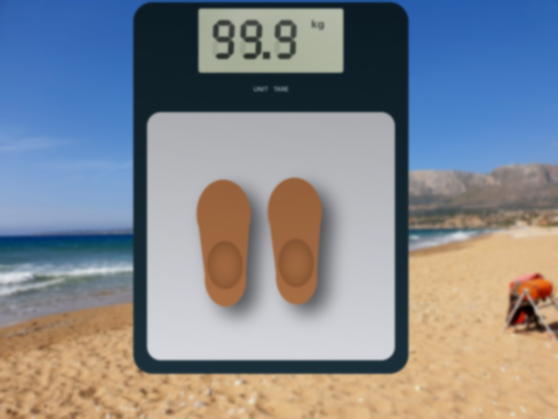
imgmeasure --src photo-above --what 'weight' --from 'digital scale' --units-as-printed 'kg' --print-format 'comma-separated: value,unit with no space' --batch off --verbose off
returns 99.9,kg
